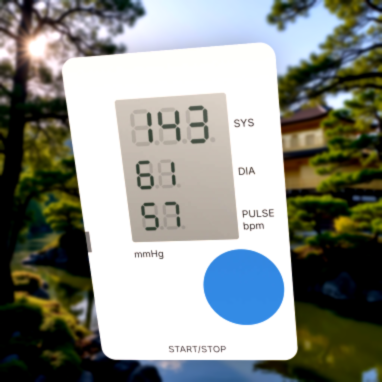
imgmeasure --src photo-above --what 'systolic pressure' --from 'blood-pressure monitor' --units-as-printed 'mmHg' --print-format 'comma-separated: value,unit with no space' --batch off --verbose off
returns 143,mmHg
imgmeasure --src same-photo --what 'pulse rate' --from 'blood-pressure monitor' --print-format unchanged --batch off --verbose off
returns 57,bpm
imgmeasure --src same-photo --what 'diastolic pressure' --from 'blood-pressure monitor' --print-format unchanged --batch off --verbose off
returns 61,mmHg
